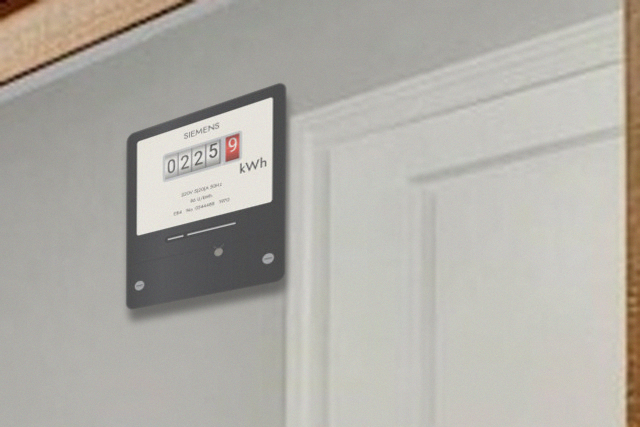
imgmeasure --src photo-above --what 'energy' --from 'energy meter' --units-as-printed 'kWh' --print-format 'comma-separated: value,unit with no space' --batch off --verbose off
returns 225.9,kWh
